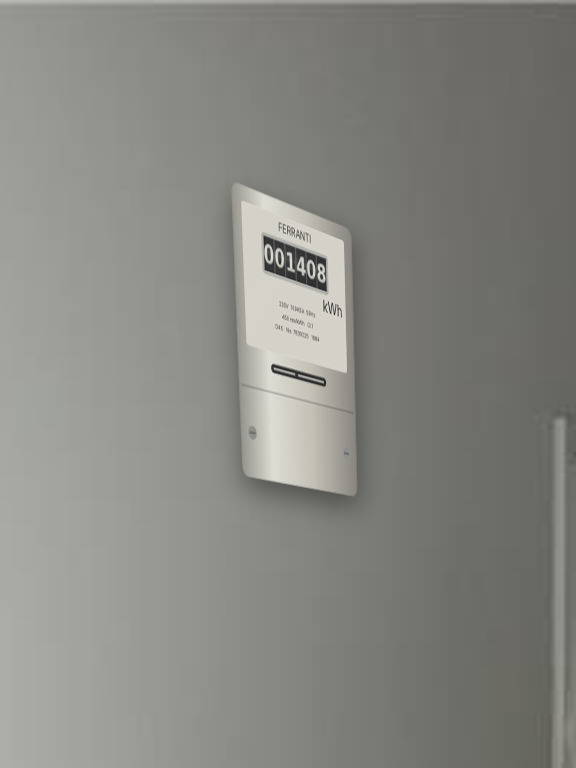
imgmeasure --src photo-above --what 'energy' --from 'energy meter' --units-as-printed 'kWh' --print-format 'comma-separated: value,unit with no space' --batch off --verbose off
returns 1408,kWh
